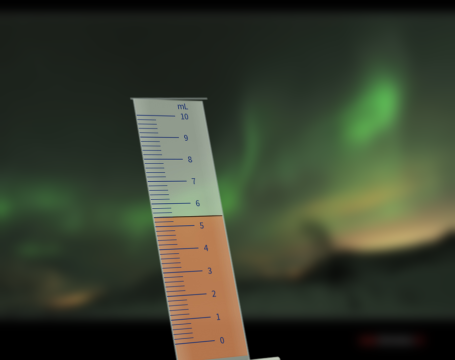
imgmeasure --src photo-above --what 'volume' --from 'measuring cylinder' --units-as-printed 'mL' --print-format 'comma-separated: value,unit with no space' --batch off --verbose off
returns 5.4,mL
